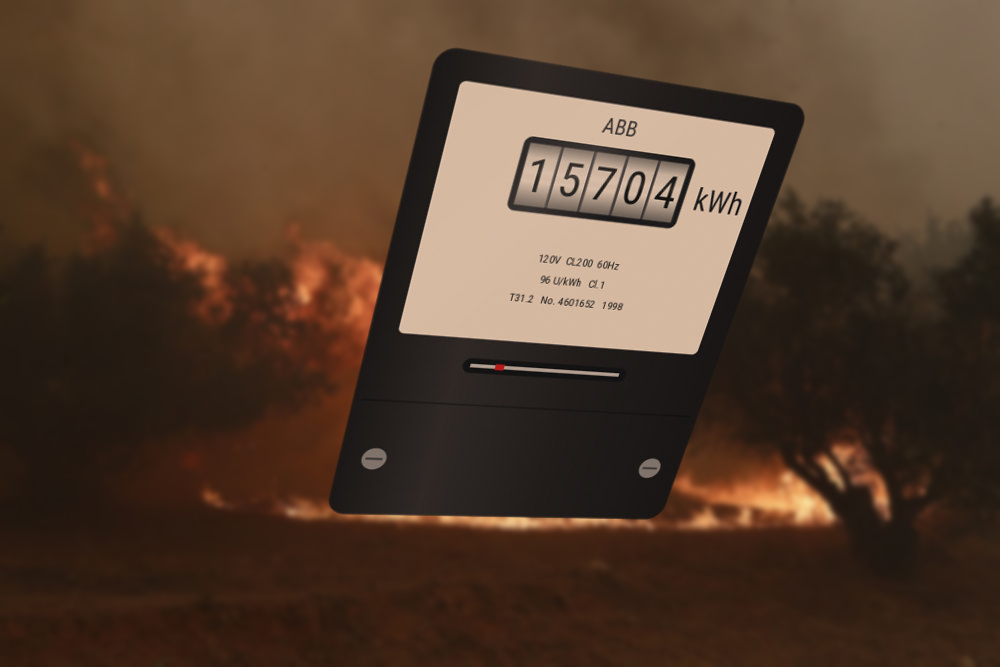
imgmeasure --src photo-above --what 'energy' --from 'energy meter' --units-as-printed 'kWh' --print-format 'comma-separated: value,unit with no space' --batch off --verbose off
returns 15704,kWh
